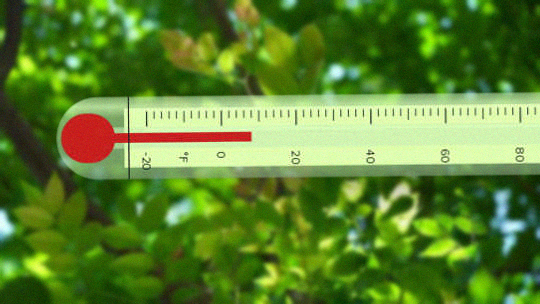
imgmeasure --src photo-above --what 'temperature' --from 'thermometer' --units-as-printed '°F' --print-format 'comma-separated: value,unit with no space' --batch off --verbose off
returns 8,°F
